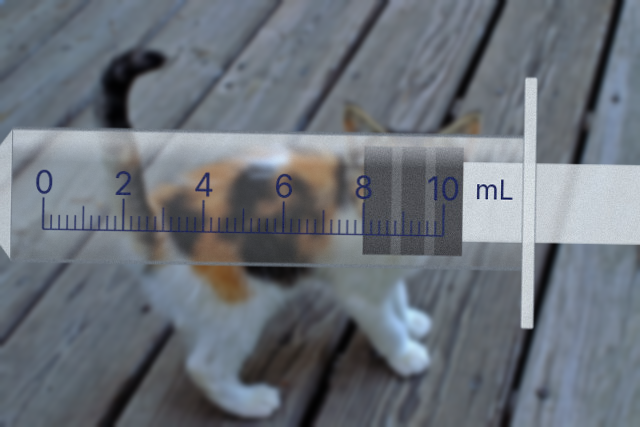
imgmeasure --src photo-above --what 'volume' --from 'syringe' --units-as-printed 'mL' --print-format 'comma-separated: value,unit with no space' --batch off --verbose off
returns 8,mL
